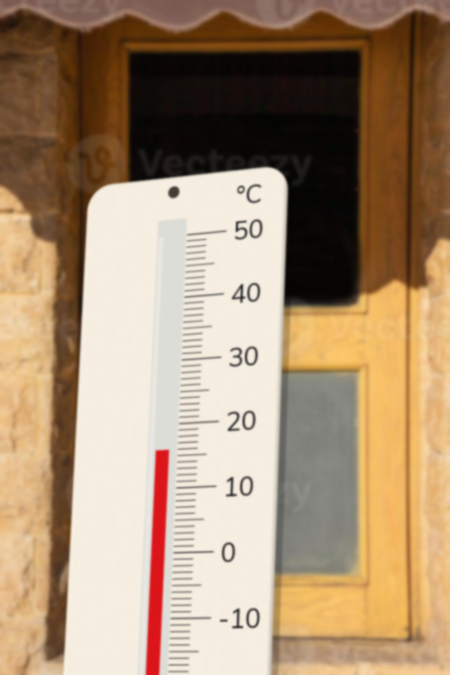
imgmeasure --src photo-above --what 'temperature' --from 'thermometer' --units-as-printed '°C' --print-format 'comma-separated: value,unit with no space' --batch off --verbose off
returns 16,°C
